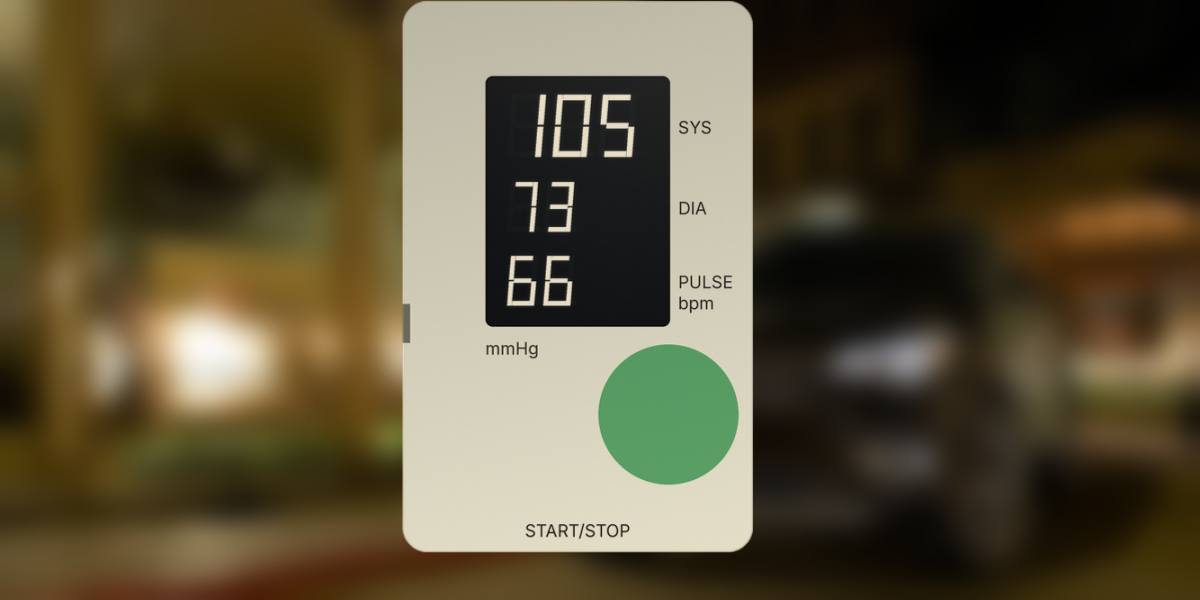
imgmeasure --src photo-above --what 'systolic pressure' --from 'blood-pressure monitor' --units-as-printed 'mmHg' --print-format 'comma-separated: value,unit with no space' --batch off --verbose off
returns 105,mmHg
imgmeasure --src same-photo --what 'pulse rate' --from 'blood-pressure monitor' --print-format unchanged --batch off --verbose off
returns 66,bpm
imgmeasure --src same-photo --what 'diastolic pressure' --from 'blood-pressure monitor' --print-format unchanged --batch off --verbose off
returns 73,mmHg
